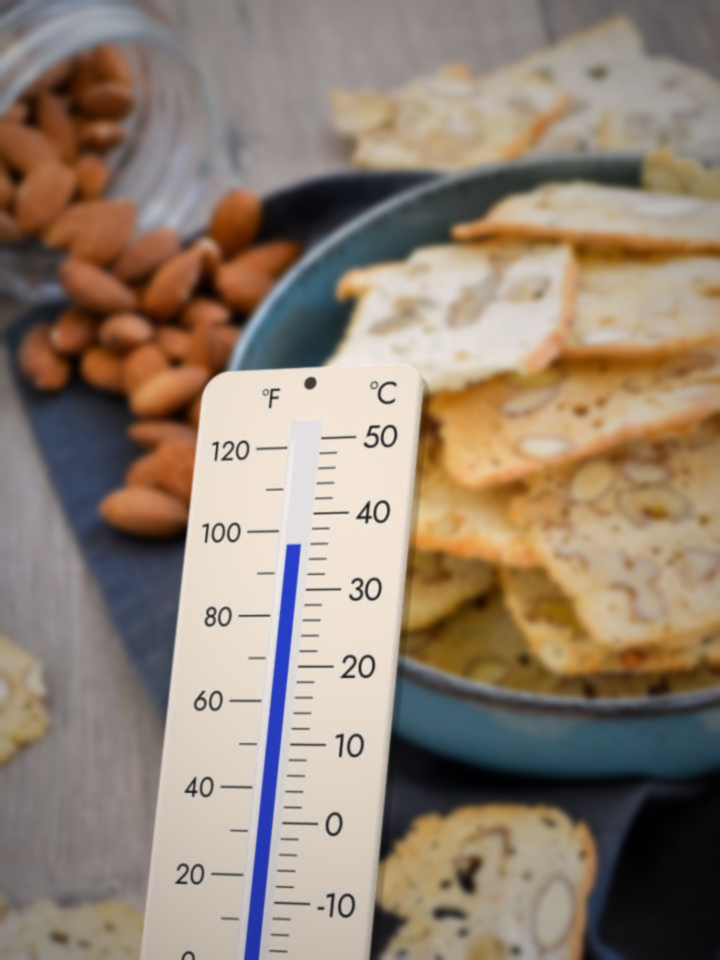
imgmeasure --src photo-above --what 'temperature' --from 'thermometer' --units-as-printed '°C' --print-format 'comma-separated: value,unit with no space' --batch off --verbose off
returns 36,°C
